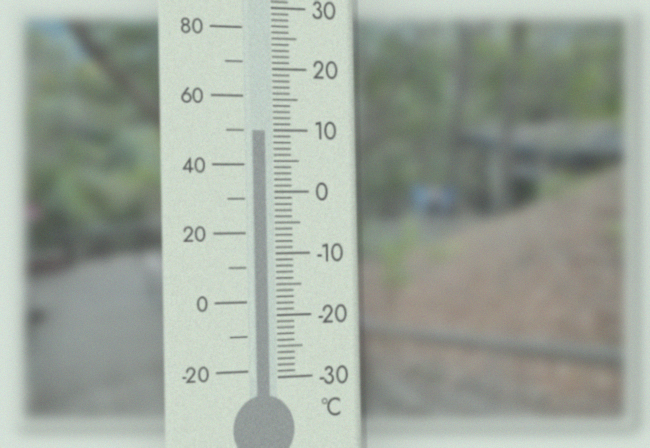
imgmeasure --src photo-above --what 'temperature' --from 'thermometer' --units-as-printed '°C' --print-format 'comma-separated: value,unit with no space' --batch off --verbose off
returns 10,°C
